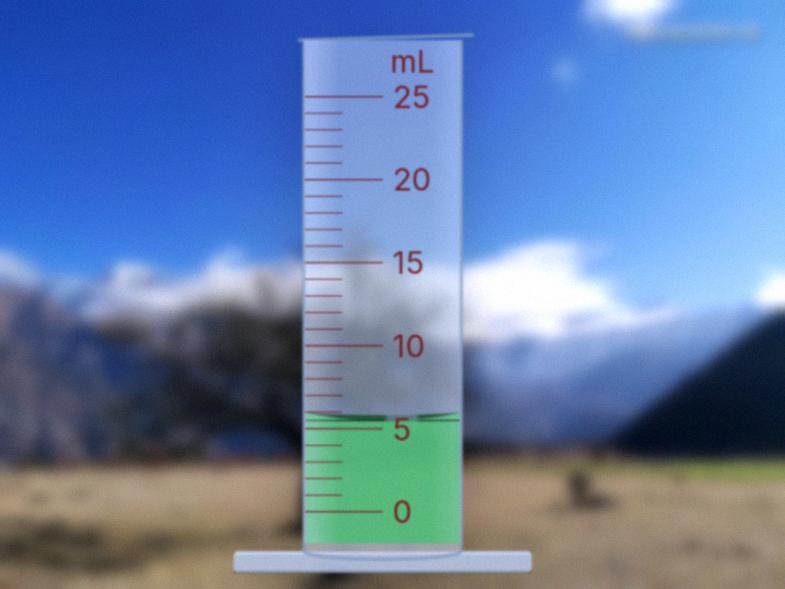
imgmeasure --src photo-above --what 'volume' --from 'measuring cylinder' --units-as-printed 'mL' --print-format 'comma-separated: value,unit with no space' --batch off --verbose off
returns 5.5,mL
